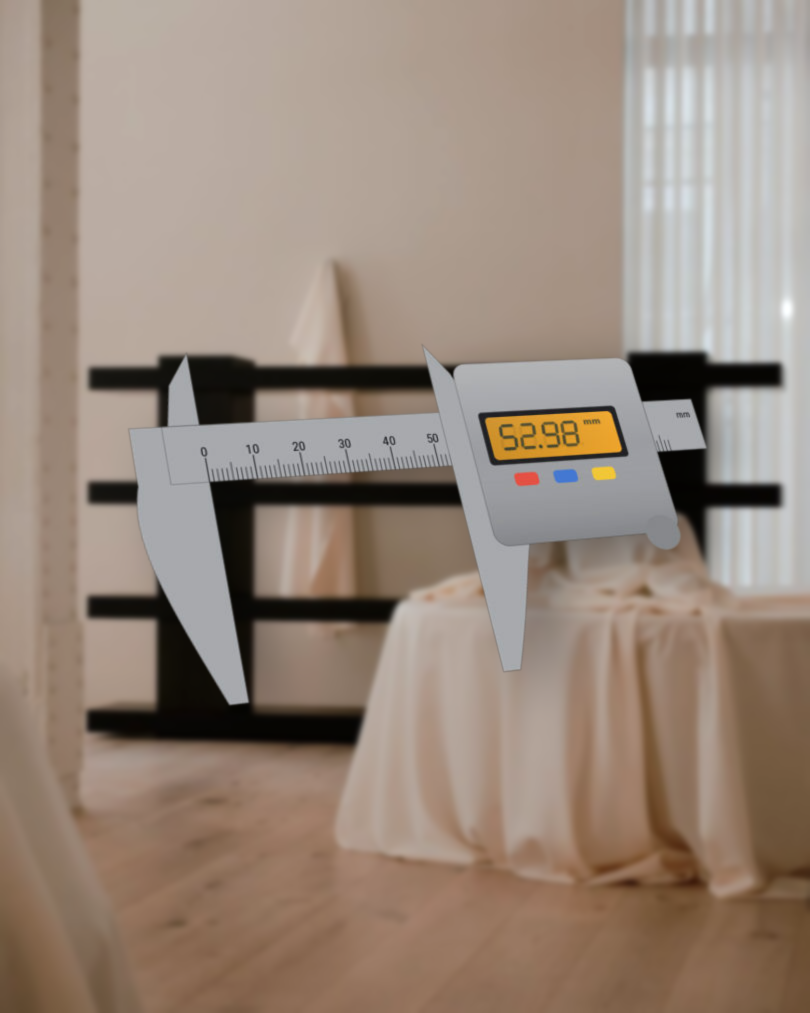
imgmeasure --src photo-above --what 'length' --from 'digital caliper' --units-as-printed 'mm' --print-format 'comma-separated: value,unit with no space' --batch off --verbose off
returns 52.98,mm
